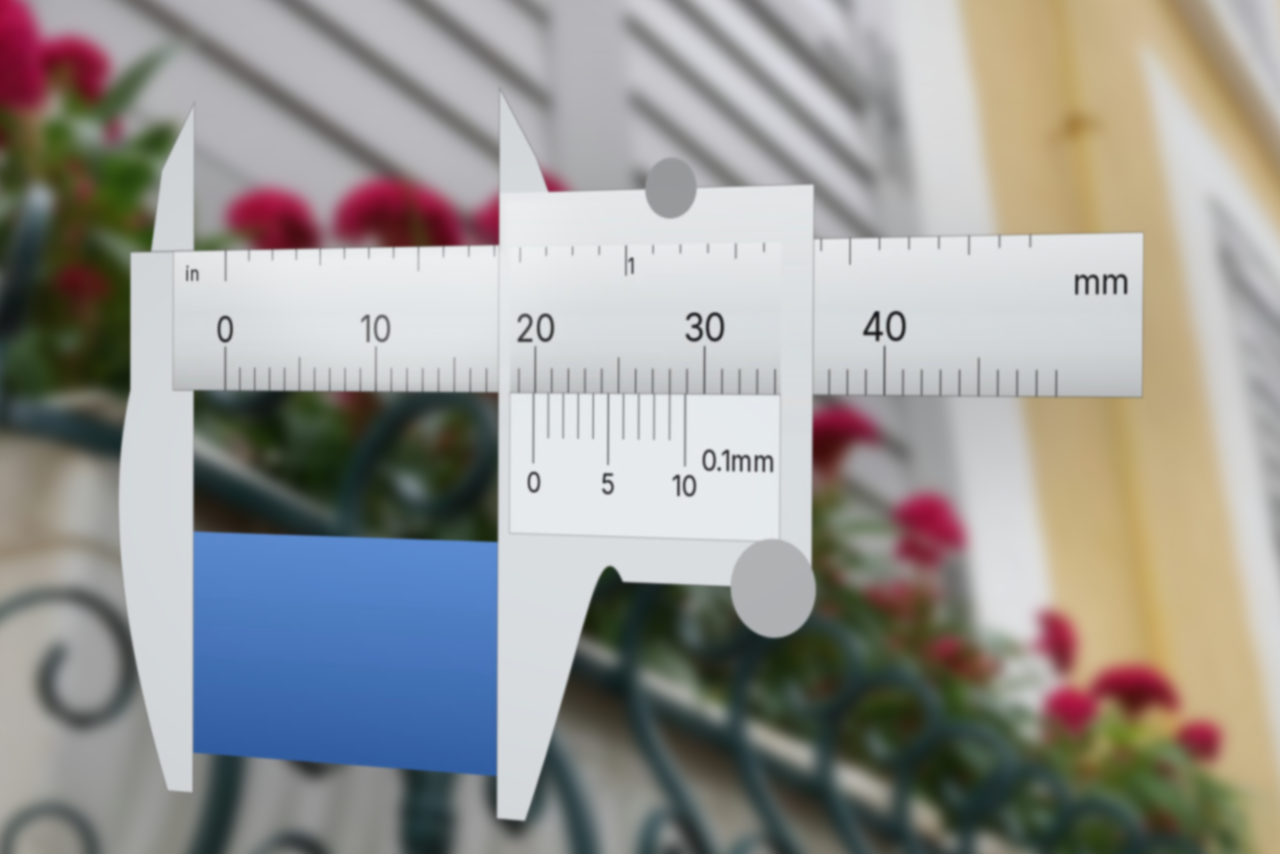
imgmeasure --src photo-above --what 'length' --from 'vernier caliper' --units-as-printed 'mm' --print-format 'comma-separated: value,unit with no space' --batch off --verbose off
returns 19.9,mm
